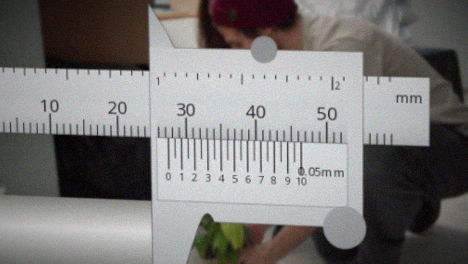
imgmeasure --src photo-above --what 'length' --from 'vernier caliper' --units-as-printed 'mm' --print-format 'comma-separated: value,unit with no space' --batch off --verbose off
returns 27.4,mm
